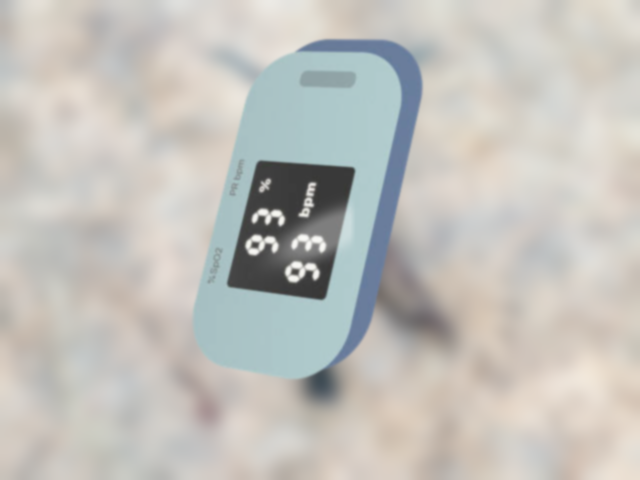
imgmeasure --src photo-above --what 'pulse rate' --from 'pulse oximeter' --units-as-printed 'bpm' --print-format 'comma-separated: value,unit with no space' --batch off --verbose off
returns 93,bpm
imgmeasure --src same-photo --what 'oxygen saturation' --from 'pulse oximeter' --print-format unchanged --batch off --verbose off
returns 93,%
